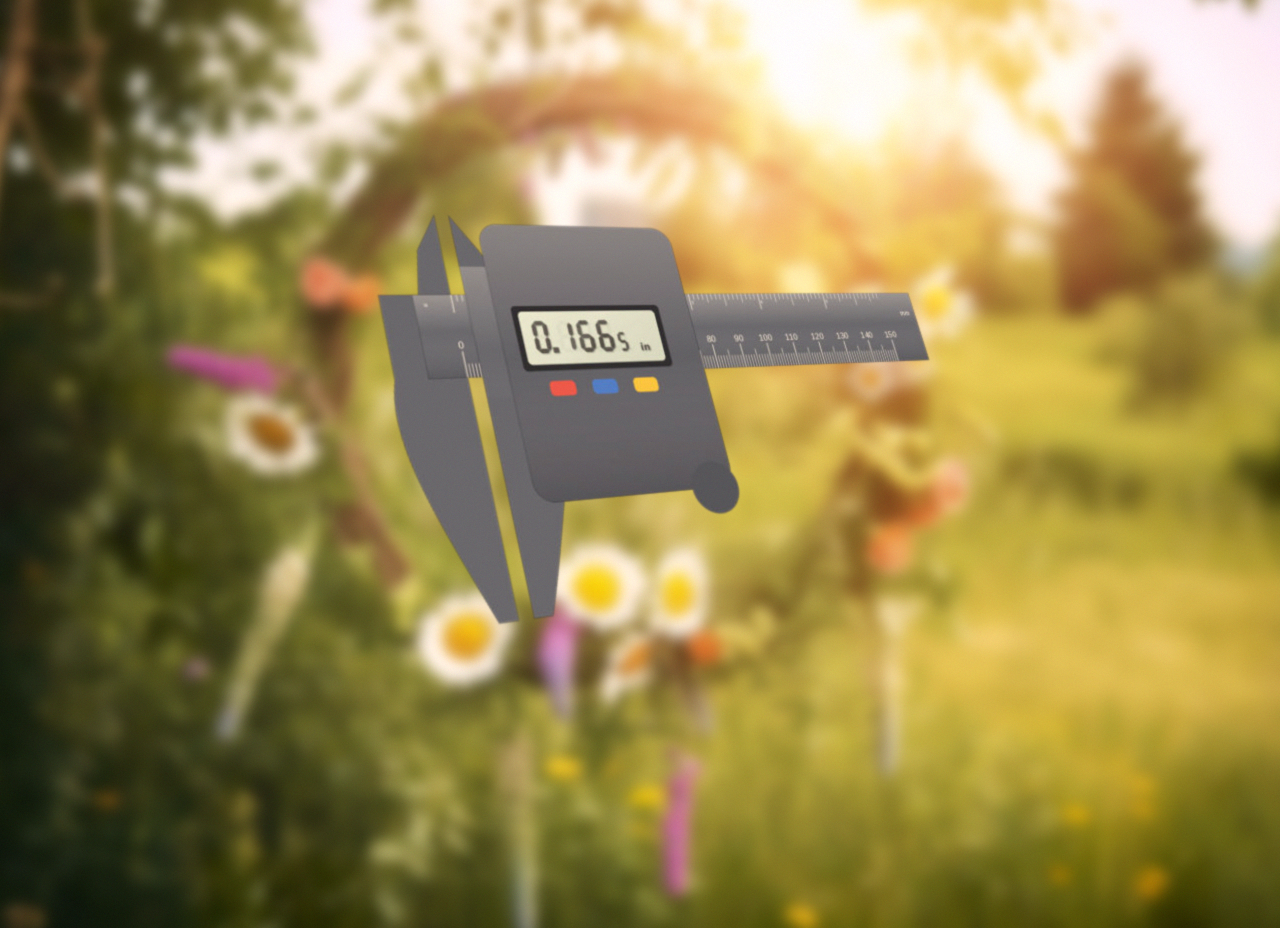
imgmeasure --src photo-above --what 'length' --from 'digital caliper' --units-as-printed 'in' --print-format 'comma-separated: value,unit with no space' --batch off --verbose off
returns 0.1665,in
